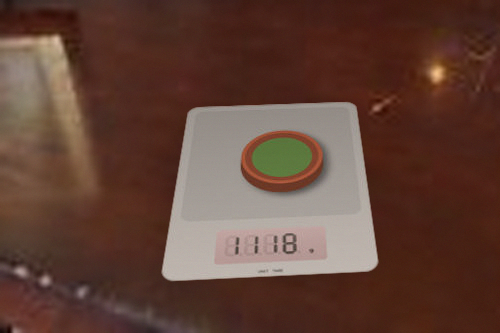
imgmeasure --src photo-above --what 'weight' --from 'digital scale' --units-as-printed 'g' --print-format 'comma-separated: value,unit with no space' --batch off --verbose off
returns 1118,g
